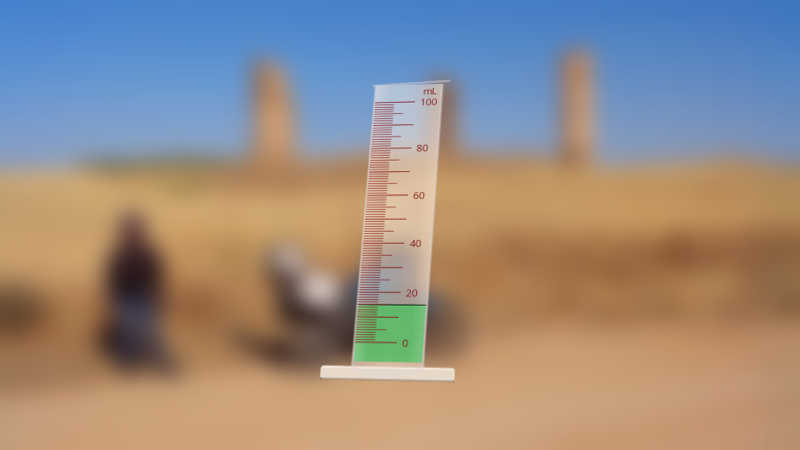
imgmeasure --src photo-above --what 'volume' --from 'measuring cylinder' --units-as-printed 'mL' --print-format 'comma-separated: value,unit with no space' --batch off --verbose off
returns 15,mL
